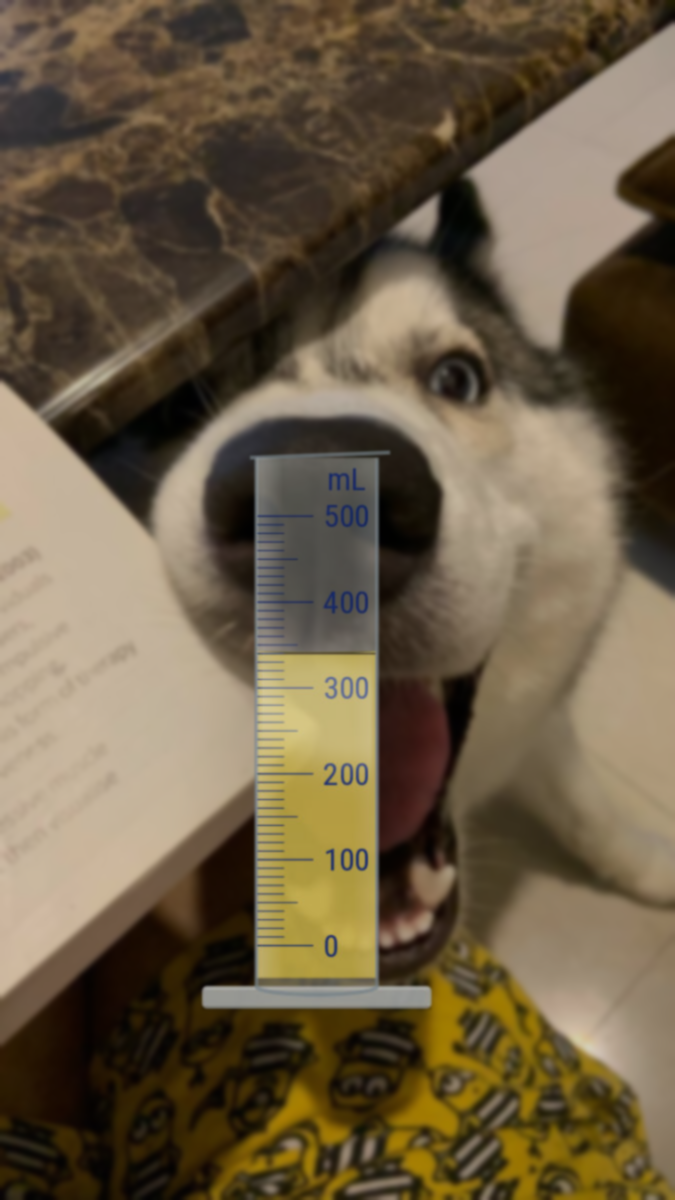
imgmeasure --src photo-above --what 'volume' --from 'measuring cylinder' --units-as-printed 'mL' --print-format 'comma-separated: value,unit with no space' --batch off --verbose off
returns 340,mL
